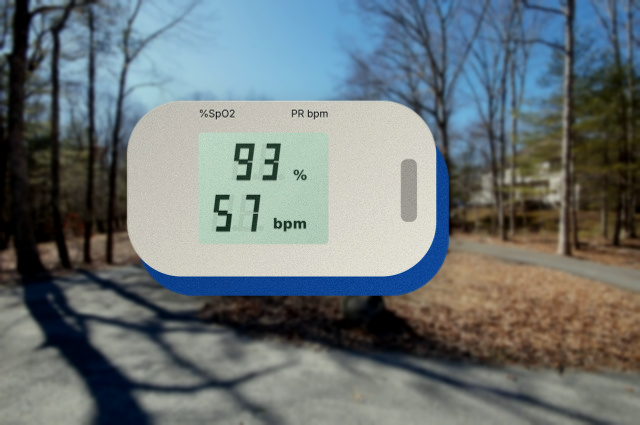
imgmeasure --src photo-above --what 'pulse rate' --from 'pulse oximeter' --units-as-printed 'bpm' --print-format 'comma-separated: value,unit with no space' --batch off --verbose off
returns 57,bpm
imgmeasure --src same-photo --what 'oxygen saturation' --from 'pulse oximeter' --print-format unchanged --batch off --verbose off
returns 93,%
